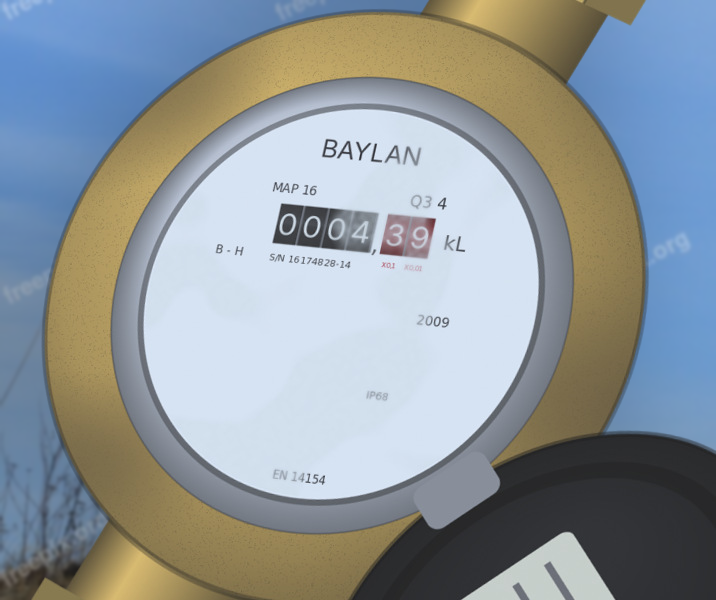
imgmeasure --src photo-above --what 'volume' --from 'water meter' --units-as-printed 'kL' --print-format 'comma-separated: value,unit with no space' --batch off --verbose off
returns 4.39,kL
